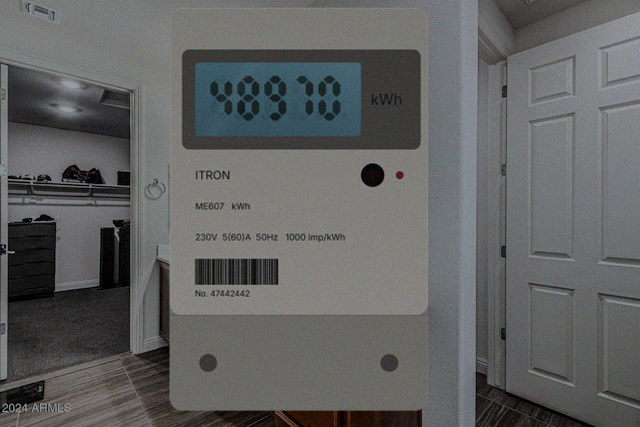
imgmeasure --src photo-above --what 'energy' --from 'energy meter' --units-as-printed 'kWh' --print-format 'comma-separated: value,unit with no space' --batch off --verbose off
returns 48970,kWh
